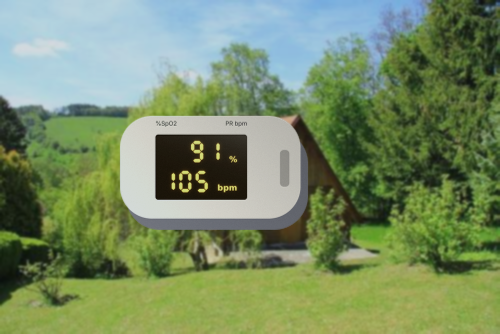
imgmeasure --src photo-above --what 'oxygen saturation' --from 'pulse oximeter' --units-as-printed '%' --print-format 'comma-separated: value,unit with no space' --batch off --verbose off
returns 91,%
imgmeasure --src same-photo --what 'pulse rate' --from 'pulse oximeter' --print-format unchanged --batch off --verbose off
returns 105,bpm
